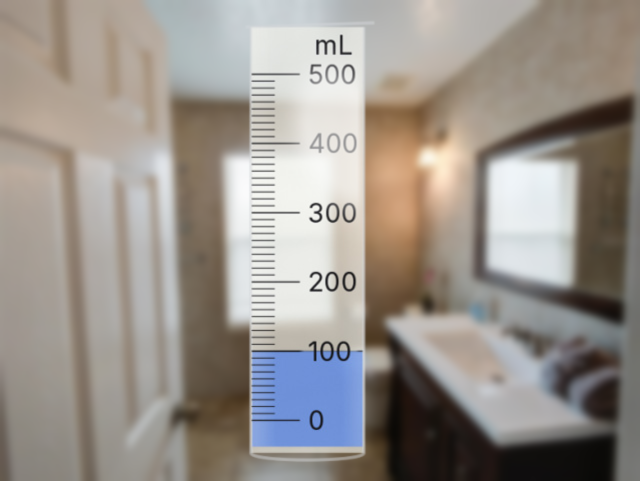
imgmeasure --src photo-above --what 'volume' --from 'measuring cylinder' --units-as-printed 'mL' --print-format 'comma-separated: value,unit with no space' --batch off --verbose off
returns 100,mL
